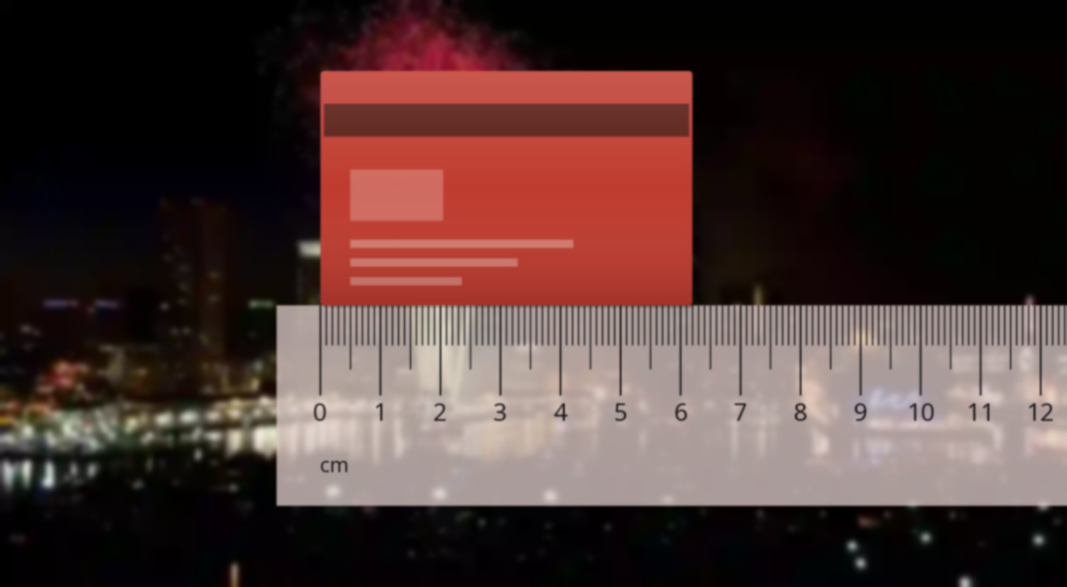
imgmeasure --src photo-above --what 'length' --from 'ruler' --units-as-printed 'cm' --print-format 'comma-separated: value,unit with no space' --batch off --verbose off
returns 6.2,cm
